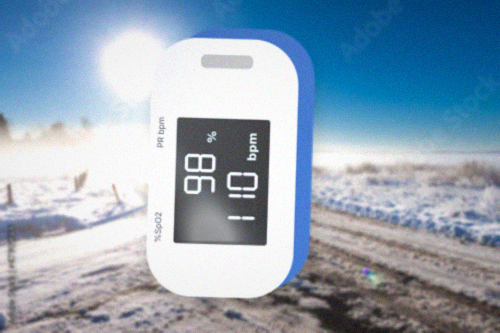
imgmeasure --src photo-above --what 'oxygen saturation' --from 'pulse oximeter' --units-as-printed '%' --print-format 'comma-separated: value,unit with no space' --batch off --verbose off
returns 98,%
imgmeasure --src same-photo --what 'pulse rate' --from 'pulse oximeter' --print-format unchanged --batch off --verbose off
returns 110,bpm
